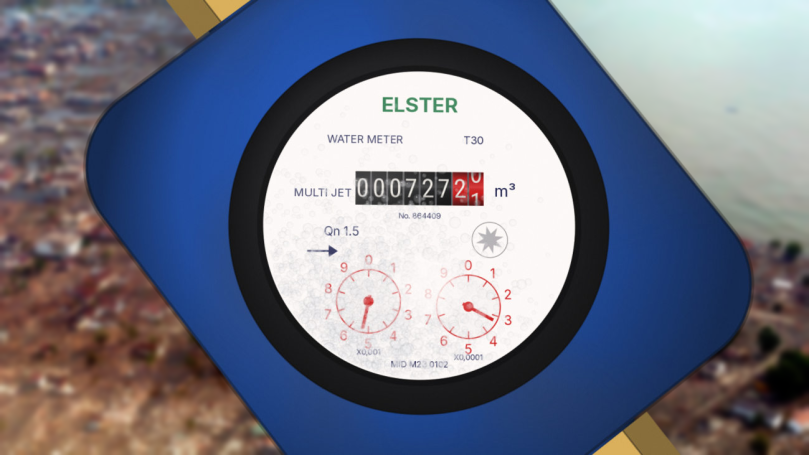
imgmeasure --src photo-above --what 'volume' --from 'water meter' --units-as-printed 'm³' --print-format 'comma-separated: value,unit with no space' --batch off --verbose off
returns 727.2053,m³
